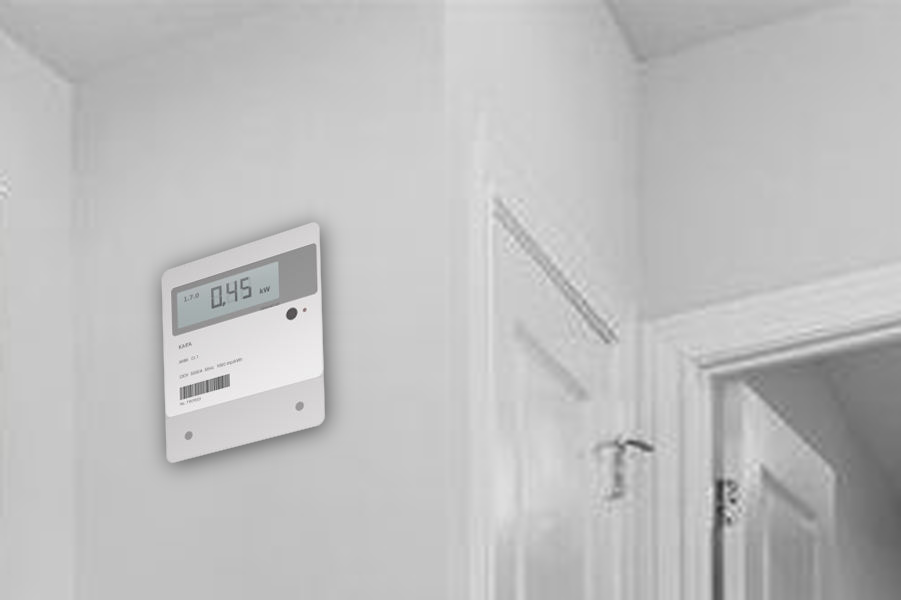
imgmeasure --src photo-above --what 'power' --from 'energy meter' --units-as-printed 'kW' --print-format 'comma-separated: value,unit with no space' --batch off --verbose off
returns 0.45,kW
